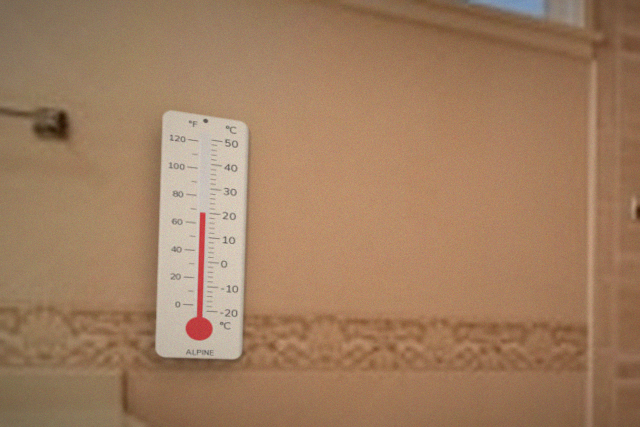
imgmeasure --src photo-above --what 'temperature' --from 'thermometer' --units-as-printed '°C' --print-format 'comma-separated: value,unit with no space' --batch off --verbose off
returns 20,°C
